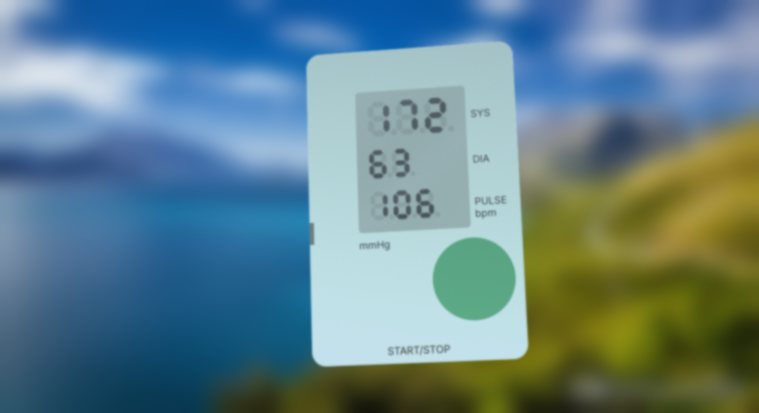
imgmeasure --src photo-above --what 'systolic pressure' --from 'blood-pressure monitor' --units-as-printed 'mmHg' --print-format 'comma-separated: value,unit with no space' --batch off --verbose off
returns 172,mmHg
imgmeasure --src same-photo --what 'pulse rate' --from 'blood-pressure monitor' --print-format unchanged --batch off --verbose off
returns 106,bpm
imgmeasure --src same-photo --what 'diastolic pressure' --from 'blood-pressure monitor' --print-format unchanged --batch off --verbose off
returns 63,mmHg
